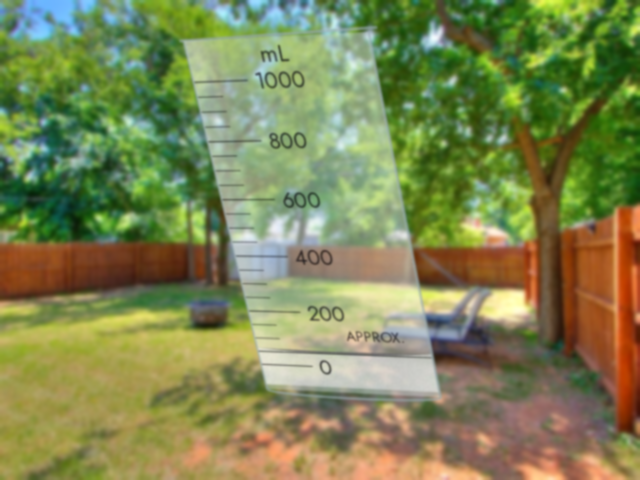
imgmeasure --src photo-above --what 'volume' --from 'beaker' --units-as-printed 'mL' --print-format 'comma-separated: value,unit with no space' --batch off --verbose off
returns 50,mL
